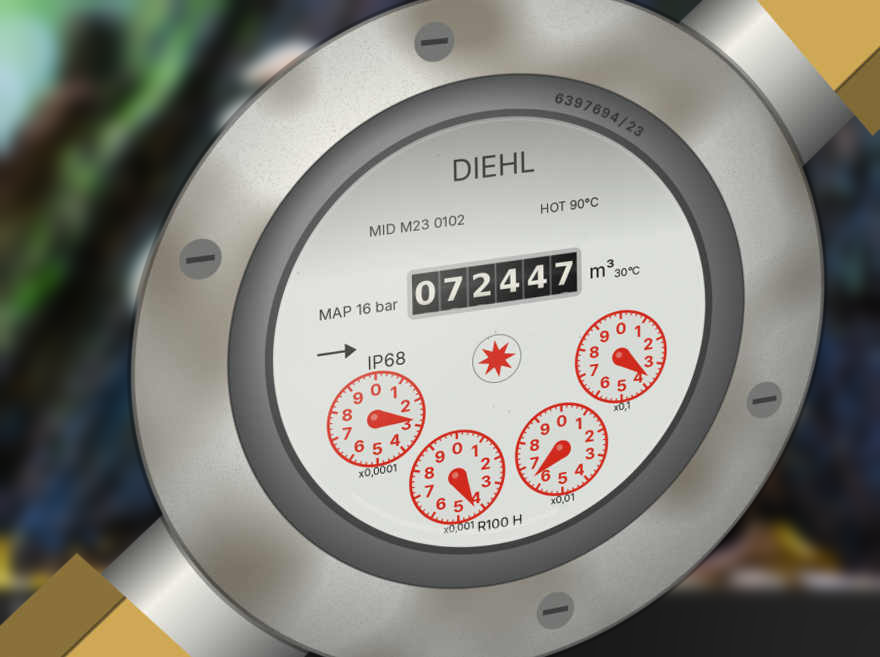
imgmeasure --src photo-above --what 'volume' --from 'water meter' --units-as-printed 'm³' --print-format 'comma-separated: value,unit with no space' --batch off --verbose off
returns 72447.3642,m³
